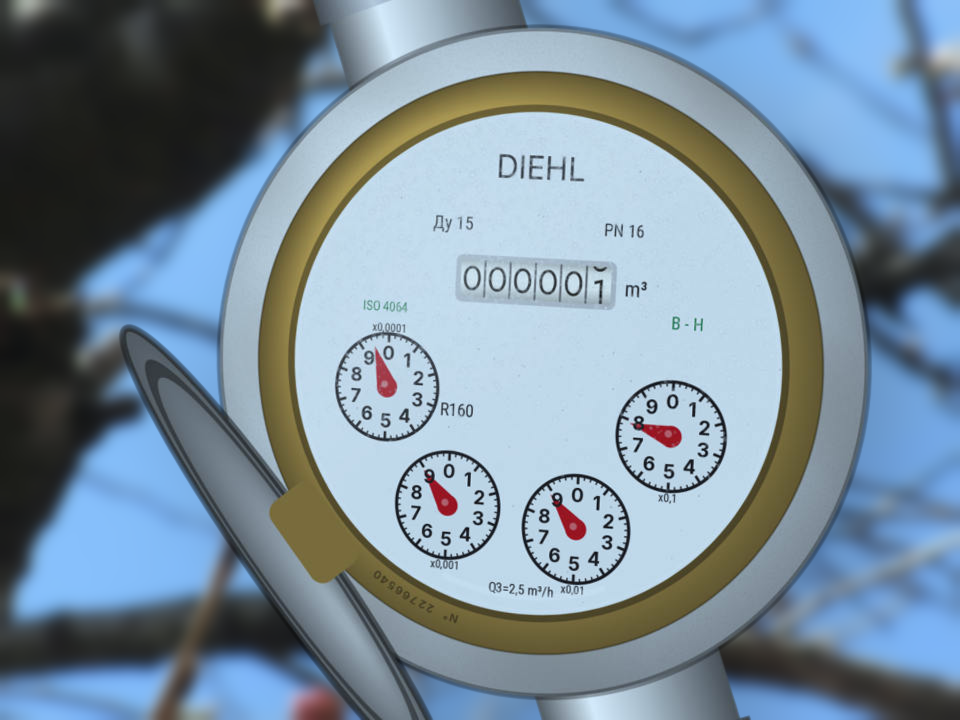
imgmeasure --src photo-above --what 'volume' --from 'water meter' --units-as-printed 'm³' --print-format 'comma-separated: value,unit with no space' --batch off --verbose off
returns 0.7889,m³
